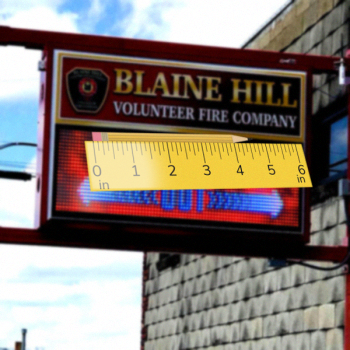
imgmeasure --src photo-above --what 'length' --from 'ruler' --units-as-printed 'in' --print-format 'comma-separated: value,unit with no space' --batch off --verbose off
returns 4.625,in
